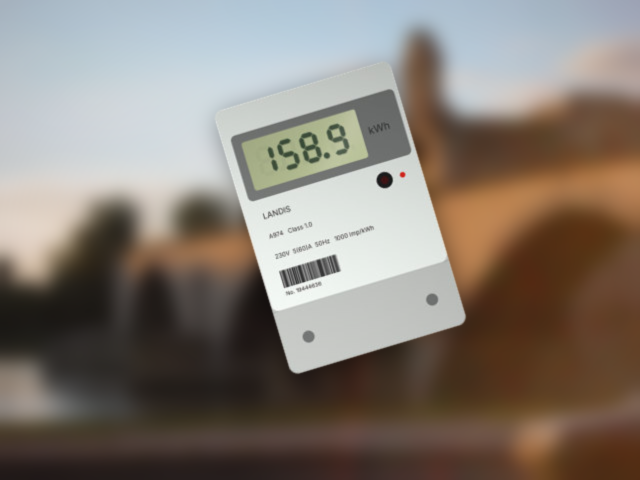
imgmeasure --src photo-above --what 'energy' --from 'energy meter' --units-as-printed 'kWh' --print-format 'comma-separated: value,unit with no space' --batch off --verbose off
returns 158.9,kWh
